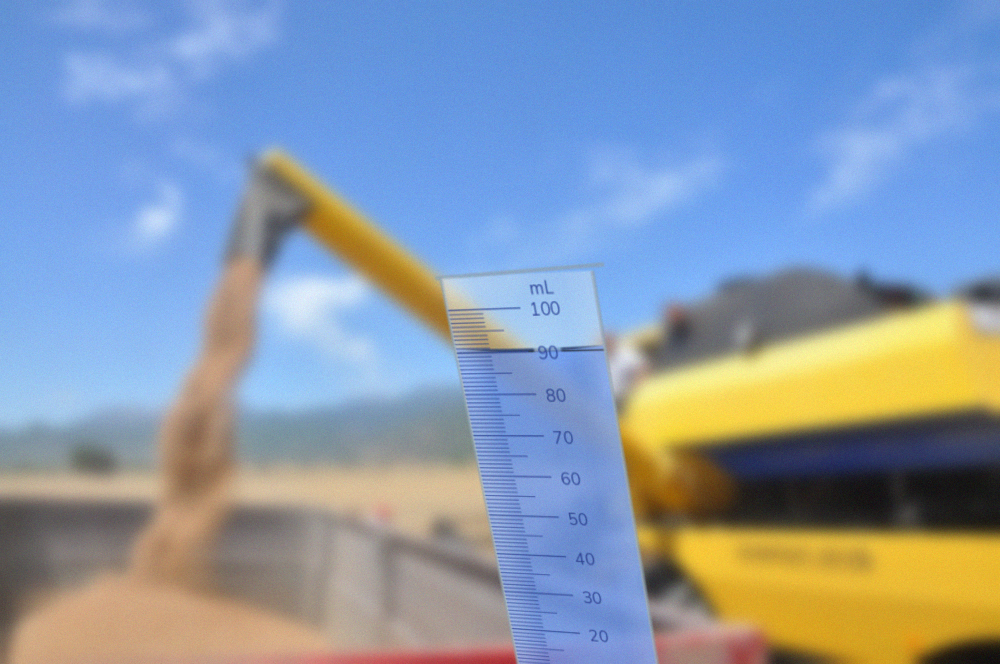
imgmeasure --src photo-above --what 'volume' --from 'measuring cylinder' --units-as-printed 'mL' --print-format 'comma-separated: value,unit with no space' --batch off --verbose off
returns 90,mL
